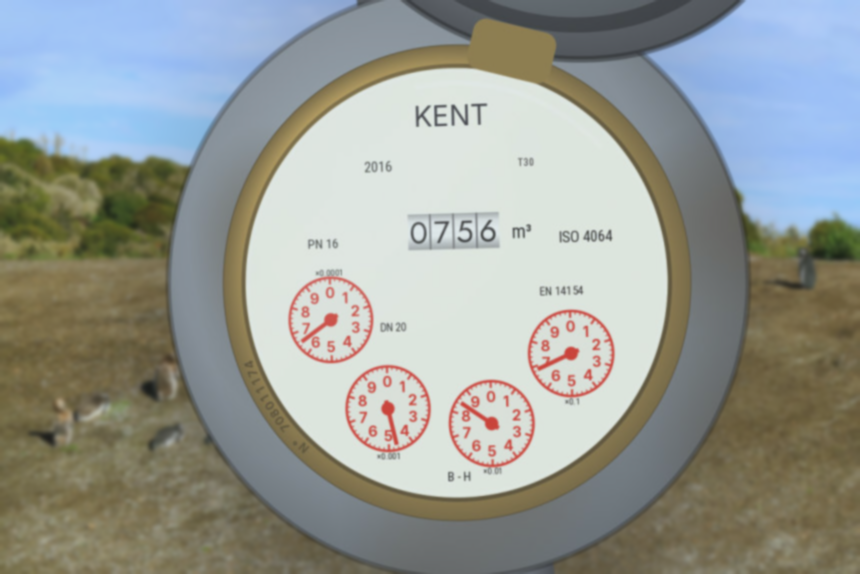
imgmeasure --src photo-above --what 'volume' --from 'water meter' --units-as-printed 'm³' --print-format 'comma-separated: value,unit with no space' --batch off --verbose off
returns 756.6846,m³
